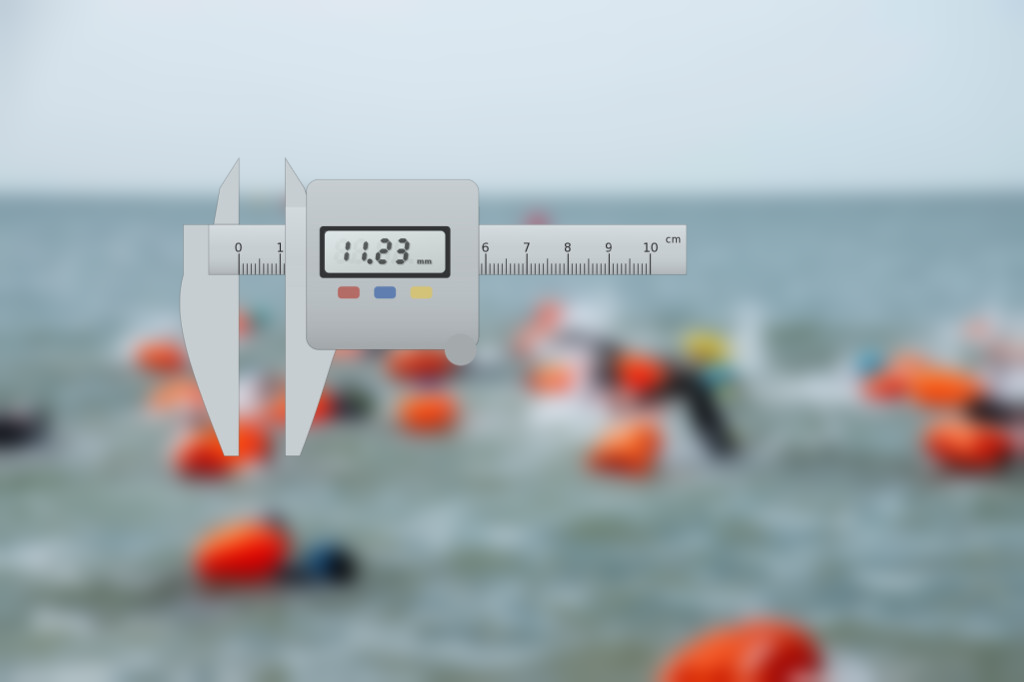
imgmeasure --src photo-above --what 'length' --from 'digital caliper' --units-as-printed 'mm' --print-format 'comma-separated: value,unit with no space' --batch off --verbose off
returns 11.23,mm
